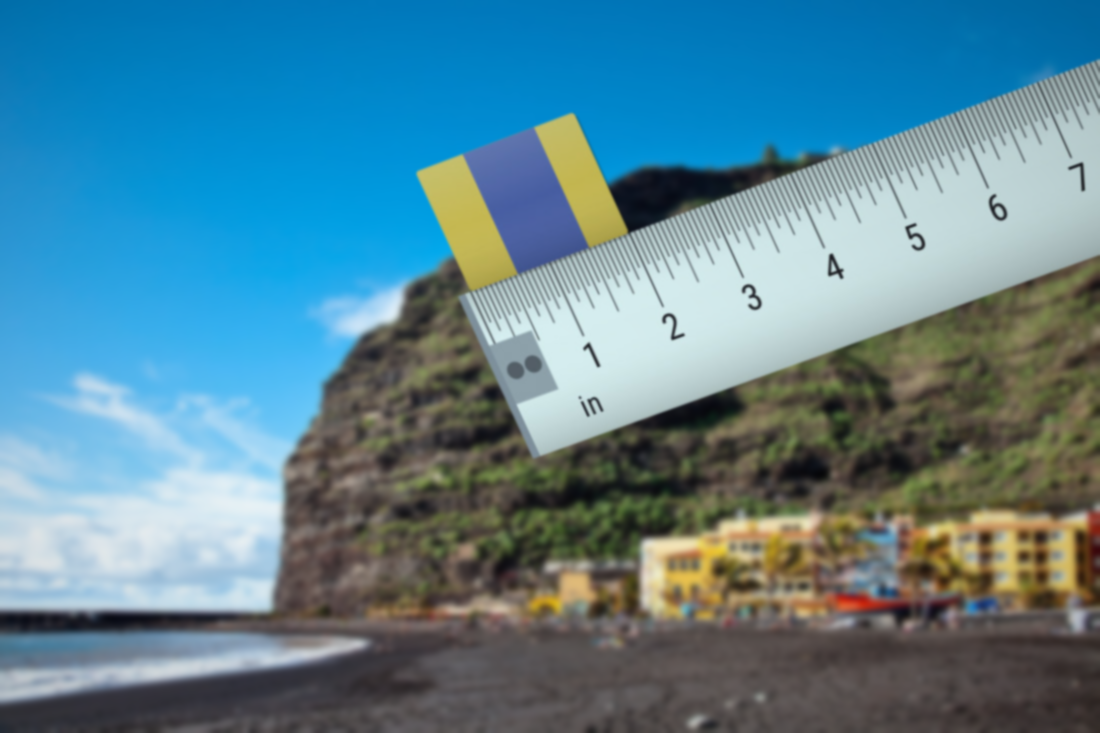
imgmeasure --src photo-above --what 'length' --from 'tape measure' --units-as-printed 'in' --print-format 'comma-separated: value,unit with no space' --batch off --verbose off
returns 2,in
